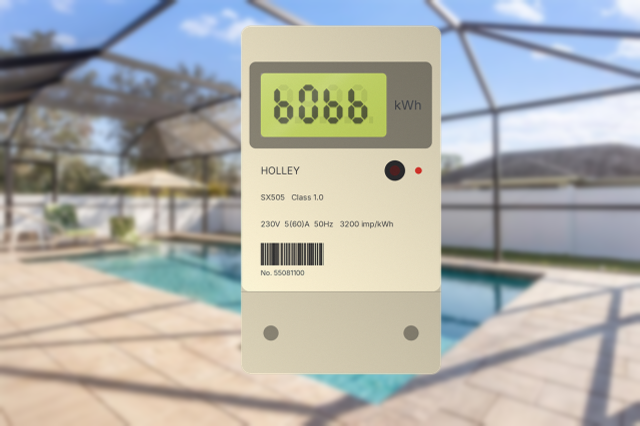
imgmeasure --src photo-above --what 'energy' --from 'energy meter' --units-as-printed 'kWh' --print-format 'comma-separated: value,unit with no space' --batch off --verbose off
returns 6066,kWh
